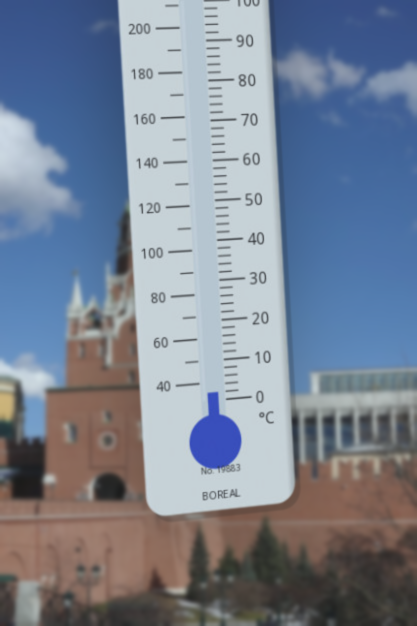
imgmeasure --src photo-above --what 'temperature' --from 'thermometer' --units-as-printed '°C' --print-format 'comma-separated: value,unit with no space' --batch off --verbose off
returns 2,°C
